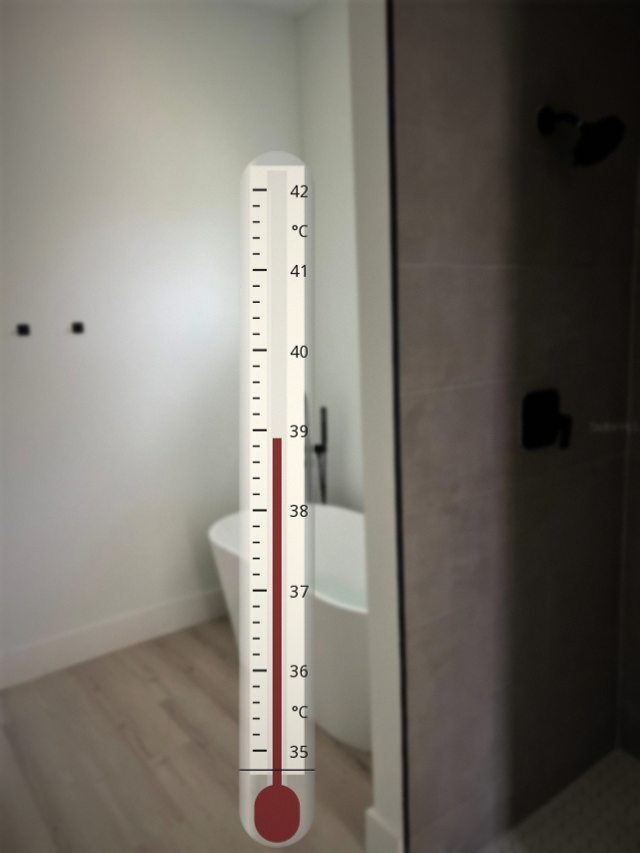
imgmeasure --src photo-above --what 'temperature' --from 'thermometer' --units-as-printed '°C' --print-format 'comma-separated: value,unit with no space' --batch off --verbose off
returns 38.9,°C
